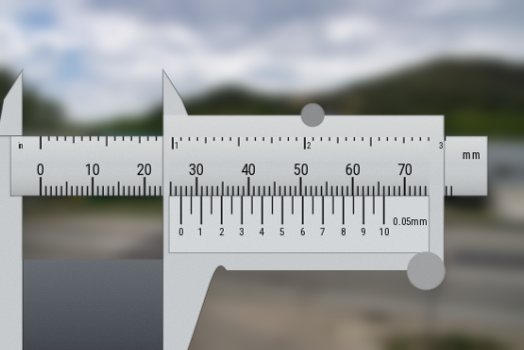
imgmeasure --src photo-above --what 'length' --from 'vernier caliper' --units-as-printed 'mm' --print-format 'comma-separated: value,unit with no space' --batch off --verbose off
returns 27.0,mm
